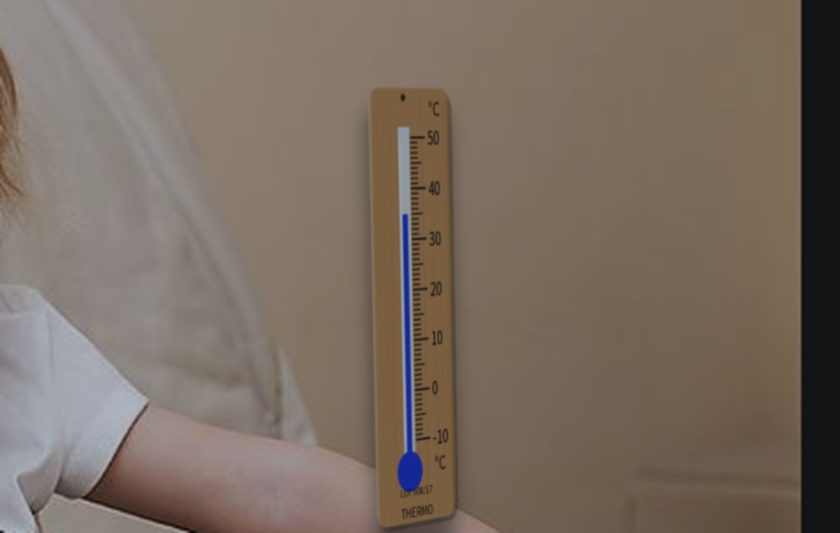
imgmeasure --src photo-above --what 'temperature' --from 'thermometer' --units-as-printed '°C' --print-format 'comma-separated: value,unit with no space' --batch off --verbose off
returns 35,°C
